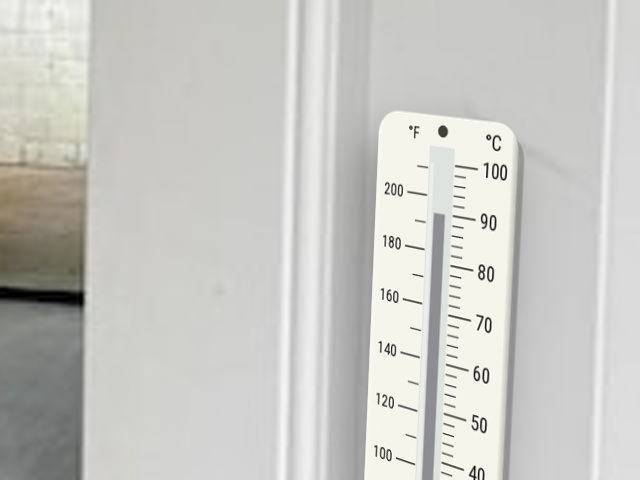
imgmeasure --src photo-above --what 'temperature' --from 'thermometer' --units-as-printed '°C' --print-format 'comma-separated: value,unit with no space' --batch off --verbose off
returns 90,°C
